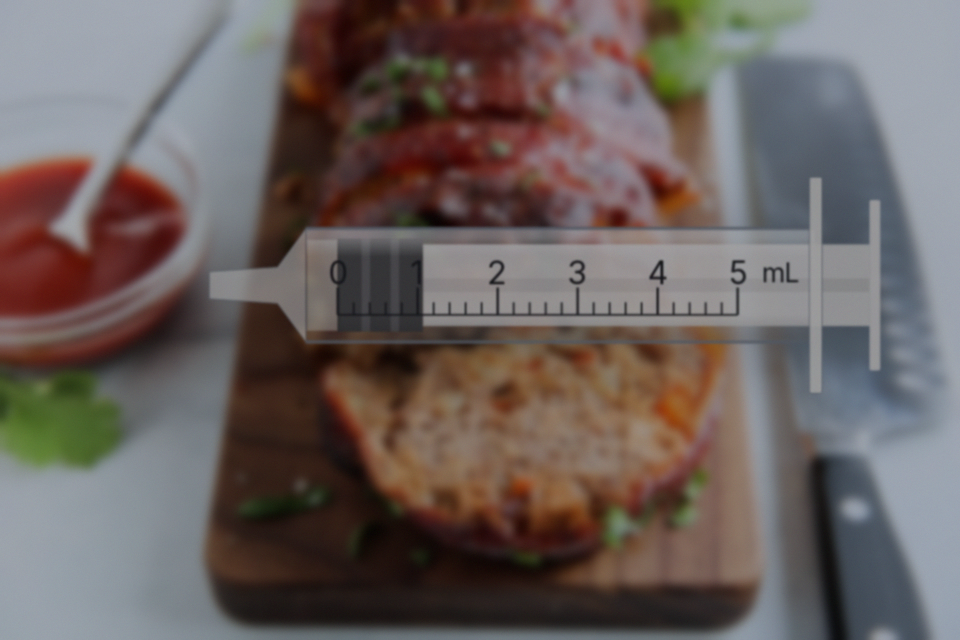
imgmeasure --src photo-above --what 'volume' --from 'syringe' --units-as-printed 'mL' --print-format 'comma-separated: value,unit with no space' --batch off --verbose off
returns 0,mL
